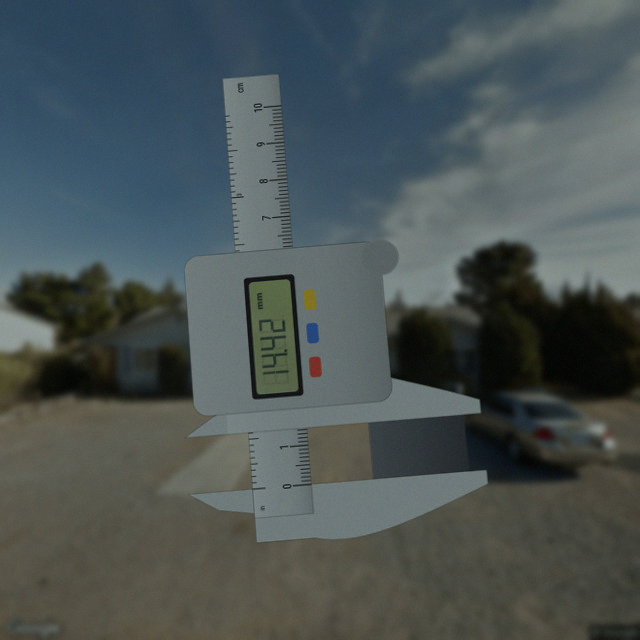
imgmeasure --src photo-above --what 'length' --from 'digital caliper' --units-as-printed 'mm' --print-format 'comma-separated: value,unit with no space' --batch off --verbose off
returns 14.42,mm
